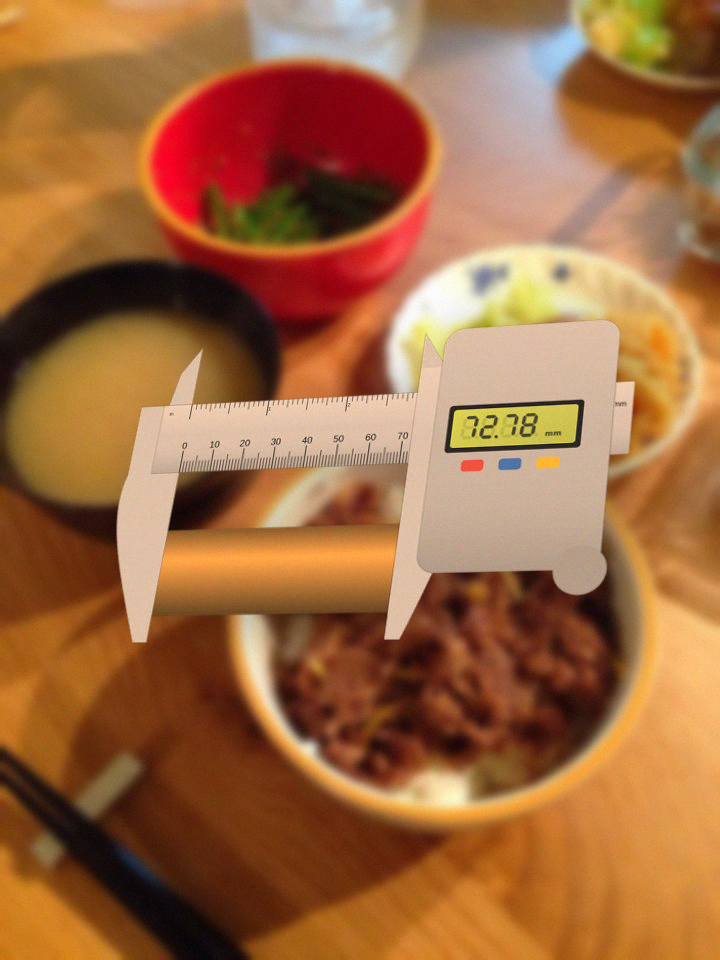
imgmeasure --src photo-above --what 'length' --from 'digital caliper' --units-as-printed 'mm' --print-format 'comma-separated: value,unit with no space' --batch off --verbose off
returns 72.78,mm
